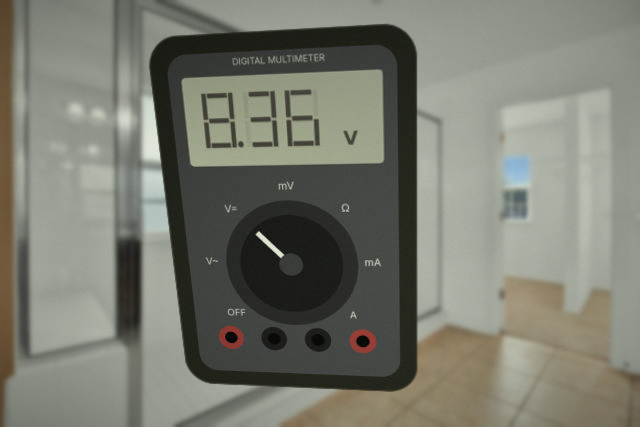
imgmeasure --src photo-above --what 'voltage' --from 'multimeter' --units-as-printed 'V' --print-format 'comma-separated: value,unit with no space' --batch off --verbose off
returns 8.36,V
